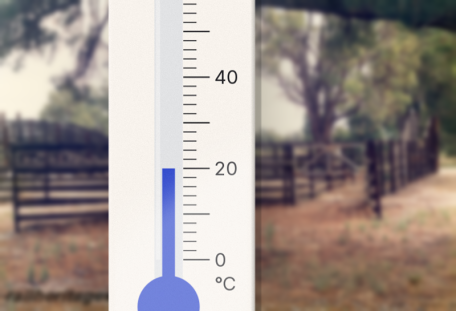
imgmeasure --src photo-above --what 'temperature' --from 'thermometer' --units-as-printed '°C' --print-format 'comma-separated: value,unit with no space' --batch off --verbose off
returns 20,°C
